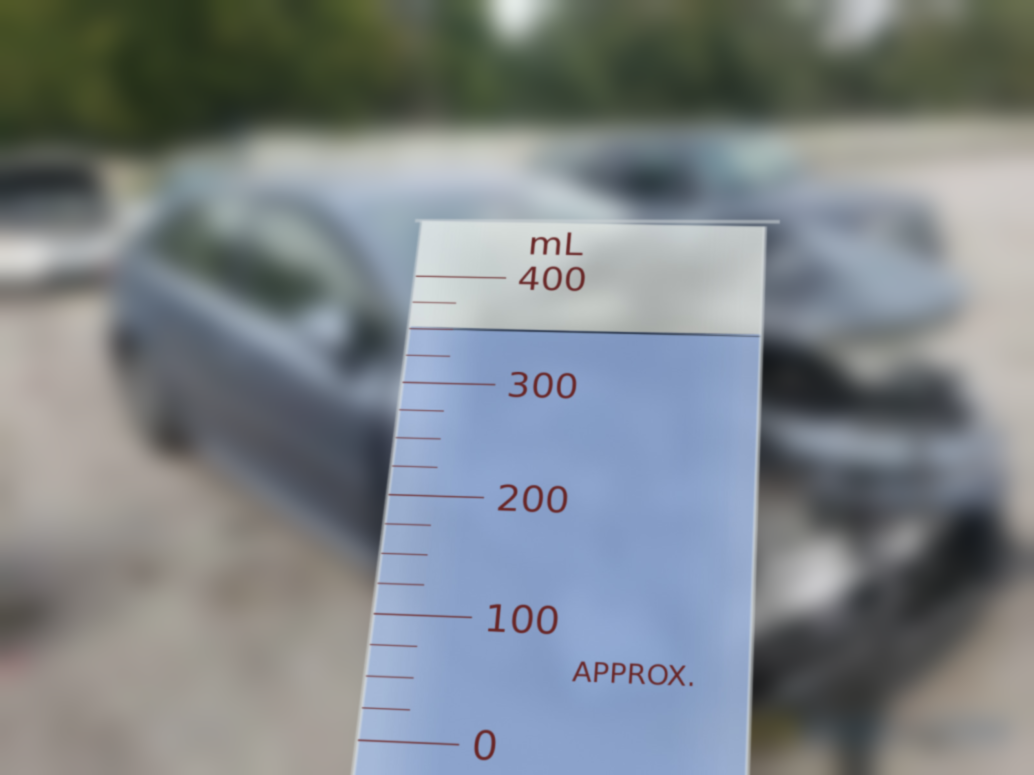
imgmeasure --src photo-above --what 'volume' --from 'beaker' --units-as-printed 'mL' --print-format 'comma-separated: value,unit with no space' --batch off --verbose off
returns 350,mL
